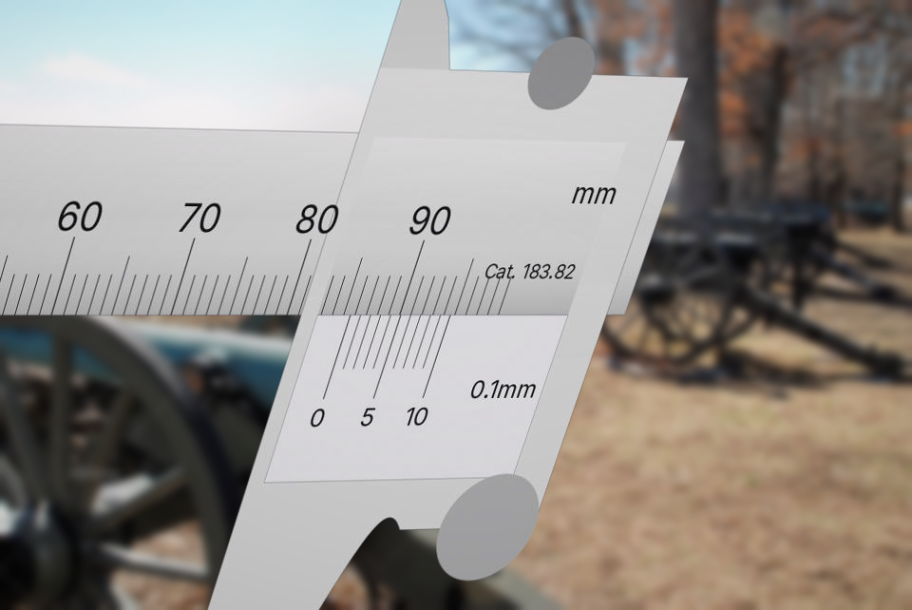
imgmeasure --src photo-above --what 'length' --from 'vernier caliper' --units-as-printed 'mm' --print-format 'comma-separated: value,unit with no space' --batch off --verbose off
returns 85.6,mm
